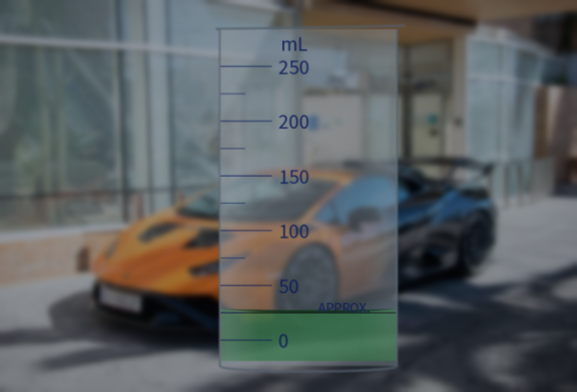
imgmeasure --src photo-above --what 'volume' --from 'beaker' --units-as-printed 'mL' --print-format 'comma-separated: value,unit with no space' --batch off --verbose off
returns 25,mL
